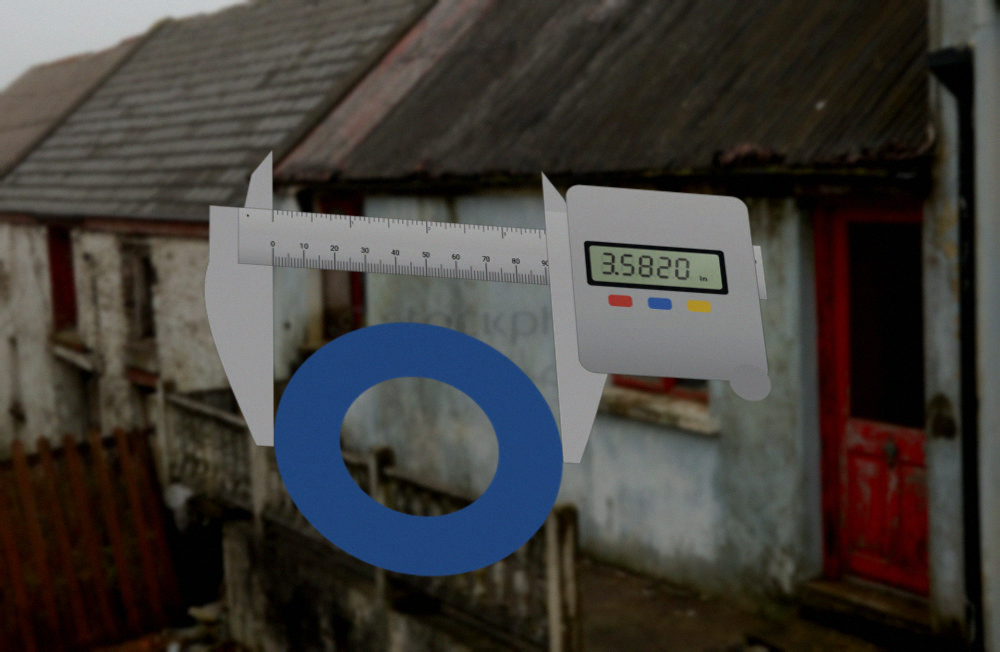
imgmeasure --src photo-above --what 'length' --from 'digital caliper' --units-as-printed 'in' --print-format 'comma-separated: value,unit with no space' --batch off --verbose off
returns 3.5820,in
